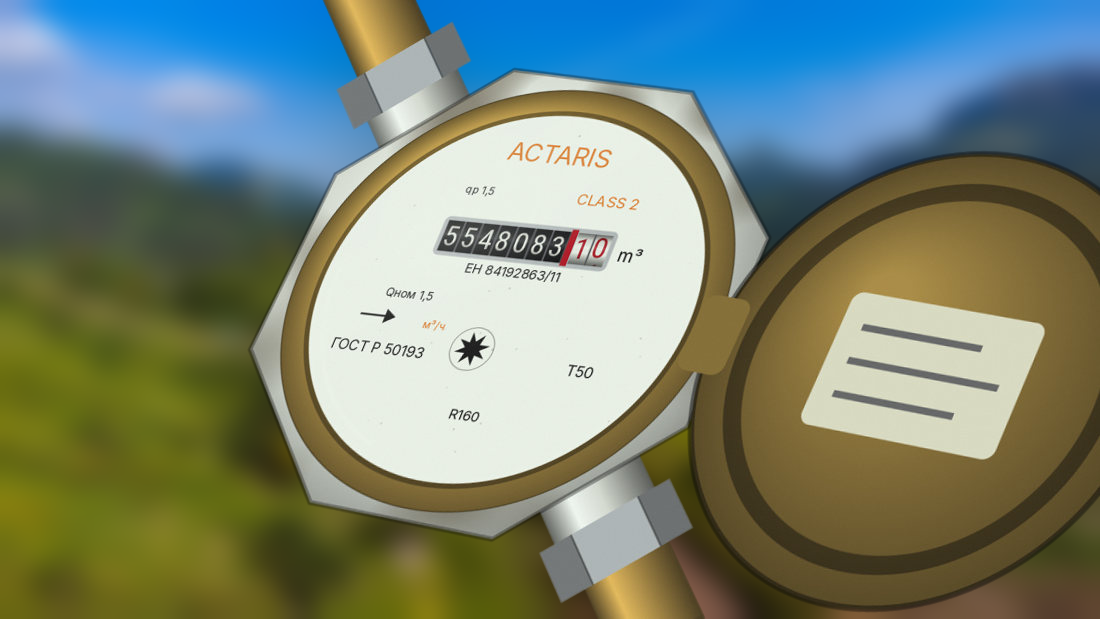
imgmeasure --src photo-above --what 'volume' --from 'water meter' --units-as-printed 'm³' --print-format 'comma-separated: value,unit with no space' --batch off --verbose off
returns 5548083.10,m³
